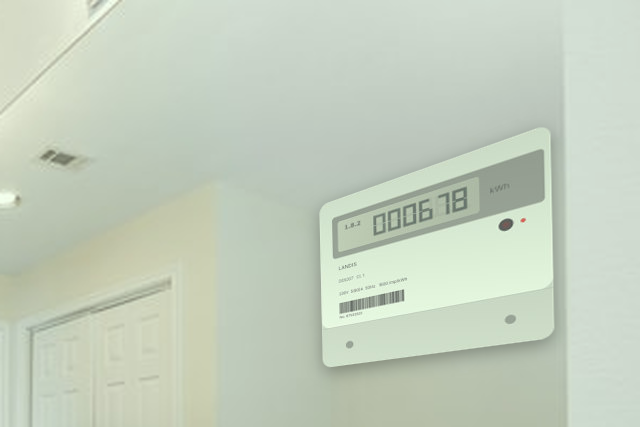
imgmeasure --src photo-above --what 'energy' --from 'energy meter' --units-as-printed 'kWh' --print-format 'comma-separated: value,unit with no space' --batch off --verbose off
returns 678,kWh
